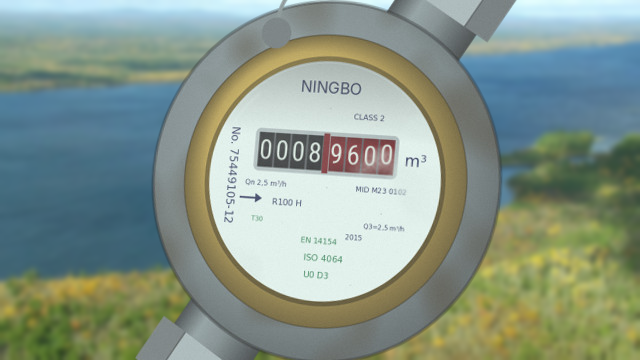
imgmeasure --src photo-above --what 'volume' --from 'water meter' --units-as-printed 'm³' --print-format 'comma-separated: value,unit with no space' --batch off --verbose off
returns 8.9600,m³
